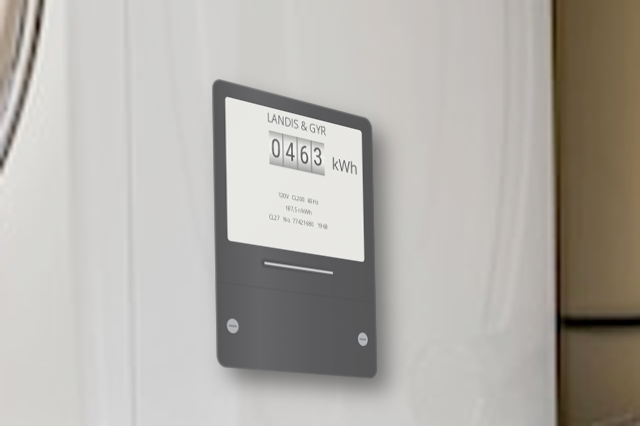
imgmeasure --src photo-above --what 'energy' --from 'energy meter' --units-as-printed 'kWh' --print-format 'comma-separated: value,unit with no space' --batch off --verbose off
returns 463,kWh
